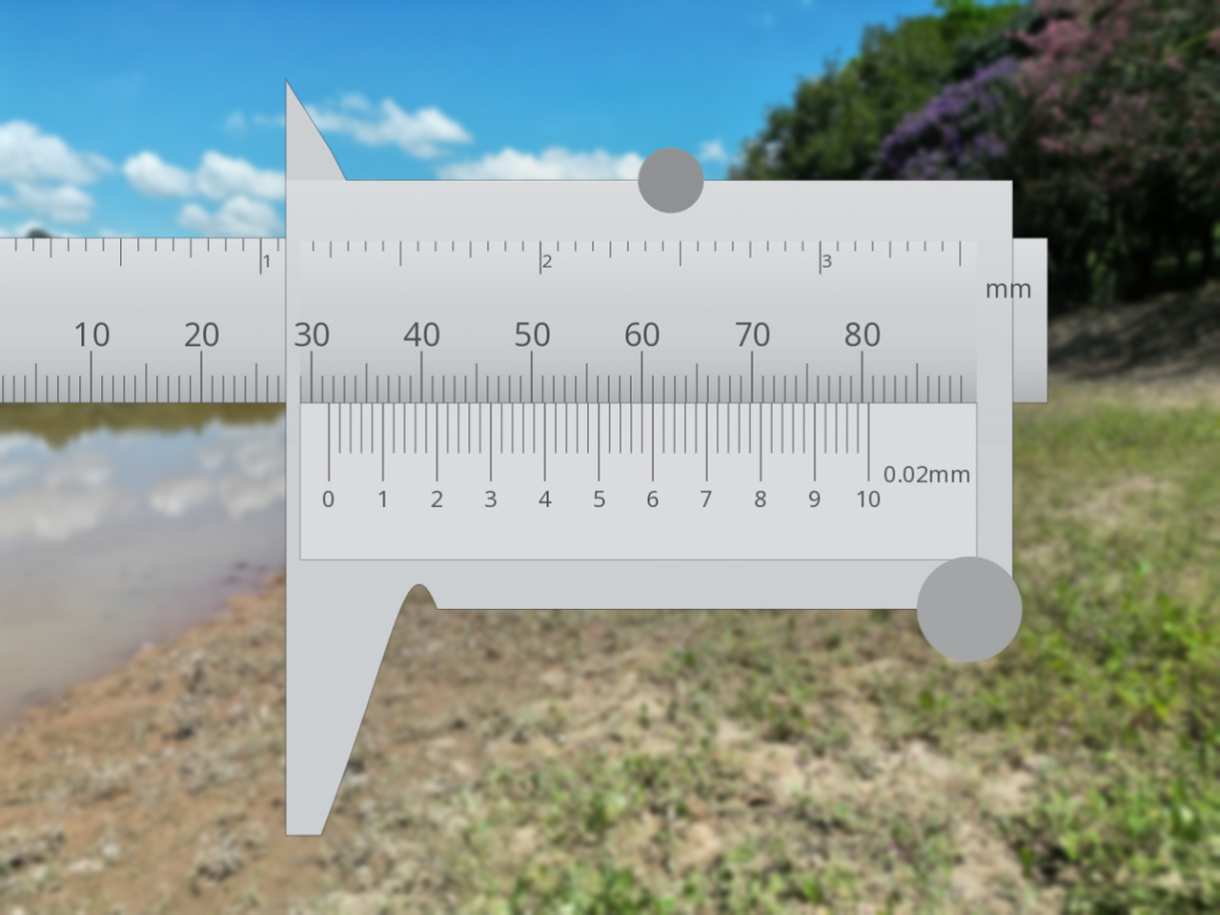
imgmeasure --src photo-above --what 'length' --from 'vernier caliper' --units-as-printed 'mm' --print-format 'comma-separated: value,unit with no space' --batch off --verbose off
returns 31.6,mm
